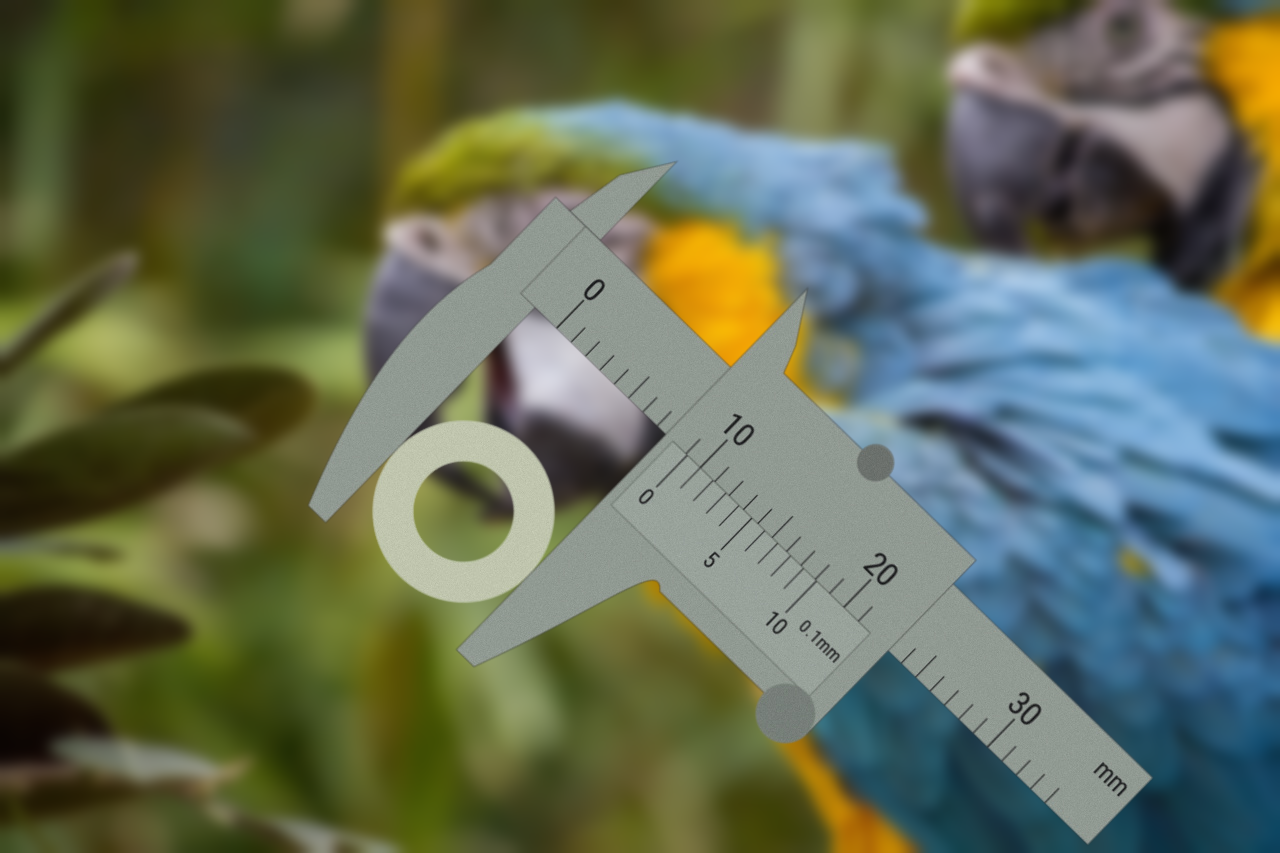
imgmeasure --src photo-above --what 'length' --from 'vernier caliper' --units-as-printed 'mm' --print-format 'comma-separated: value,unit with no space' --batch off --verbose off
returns 9.1,mm
